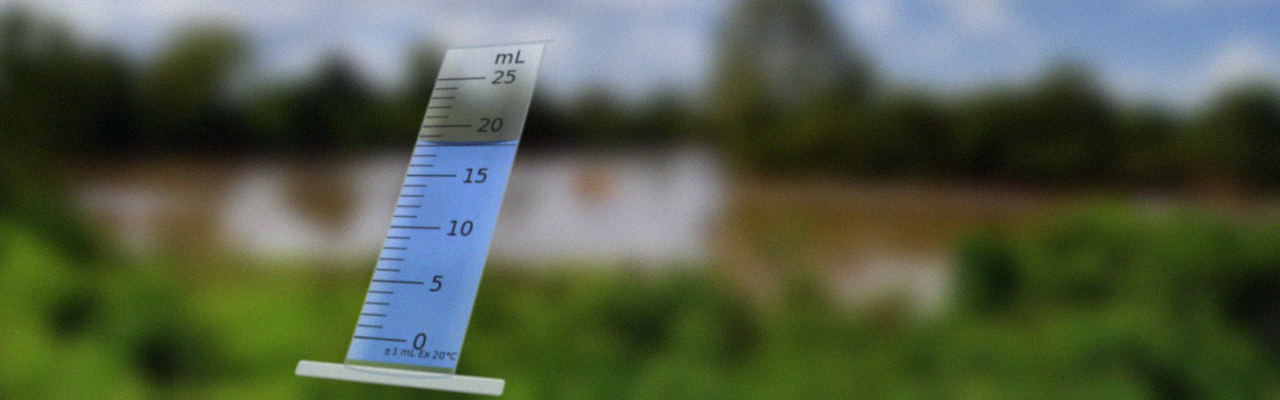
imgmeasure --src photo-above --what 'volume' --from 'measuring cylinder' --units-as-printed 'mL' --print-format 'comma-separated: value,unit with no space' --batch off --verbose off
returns 18,mL
